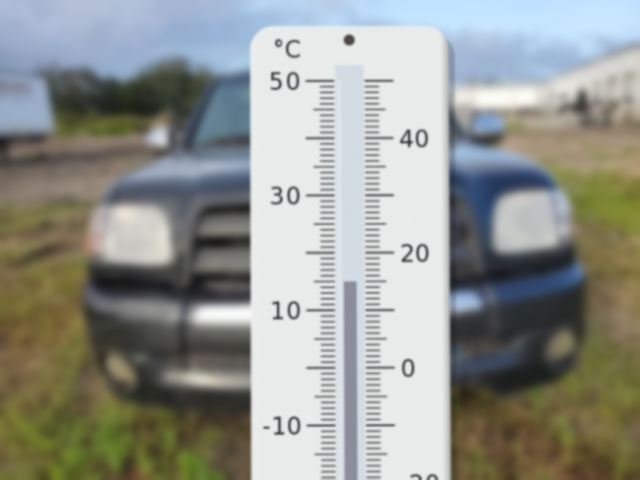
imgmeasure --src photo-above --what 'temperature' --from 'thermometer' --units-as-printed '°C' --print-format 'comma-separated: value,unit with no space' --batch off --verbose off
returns 15,°C
